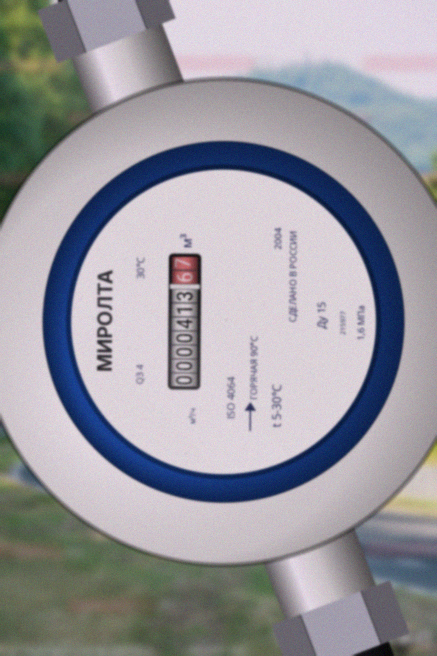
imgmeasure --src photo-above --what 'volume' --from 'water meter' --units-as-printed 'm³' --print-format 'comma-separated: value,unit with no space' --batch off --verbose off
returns 413.67,m³
